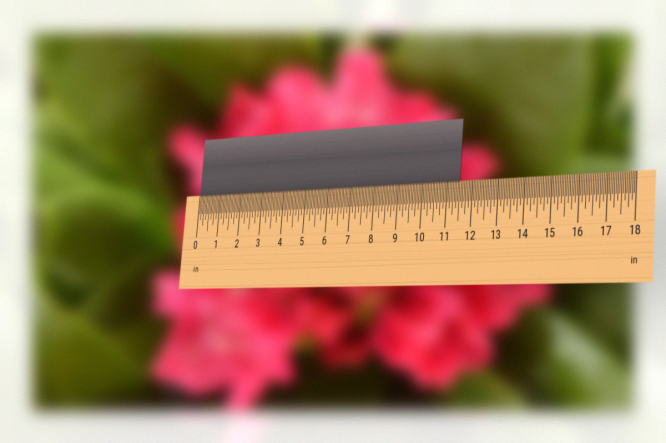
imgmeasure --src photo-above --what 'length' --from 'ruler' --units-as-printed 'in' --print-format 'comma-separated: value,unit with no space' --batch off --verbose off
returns 11.5,in
